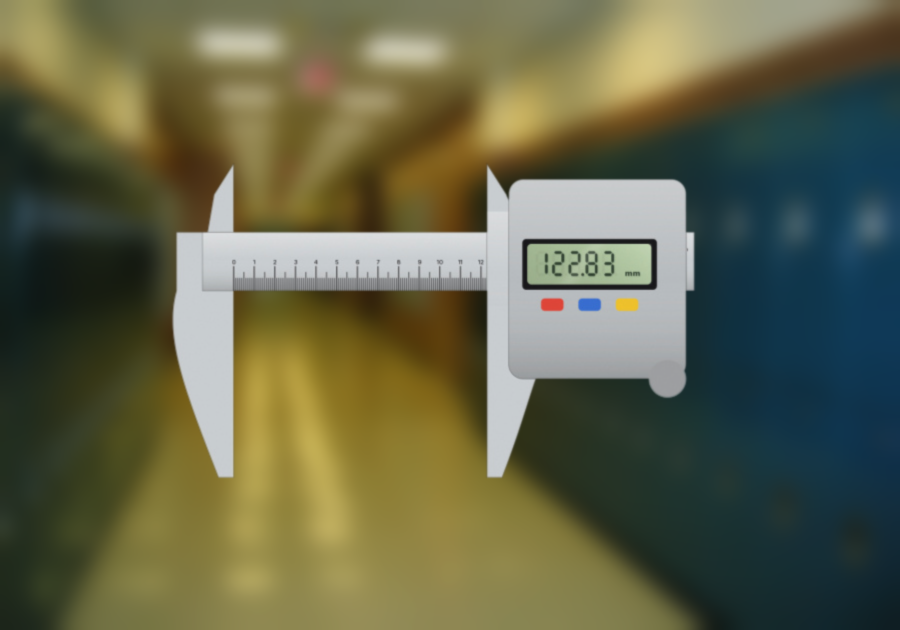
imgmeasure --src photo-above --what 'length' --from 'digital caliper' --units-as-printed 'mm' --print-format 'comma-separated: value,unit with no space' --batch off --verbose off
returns 122.83,mm
